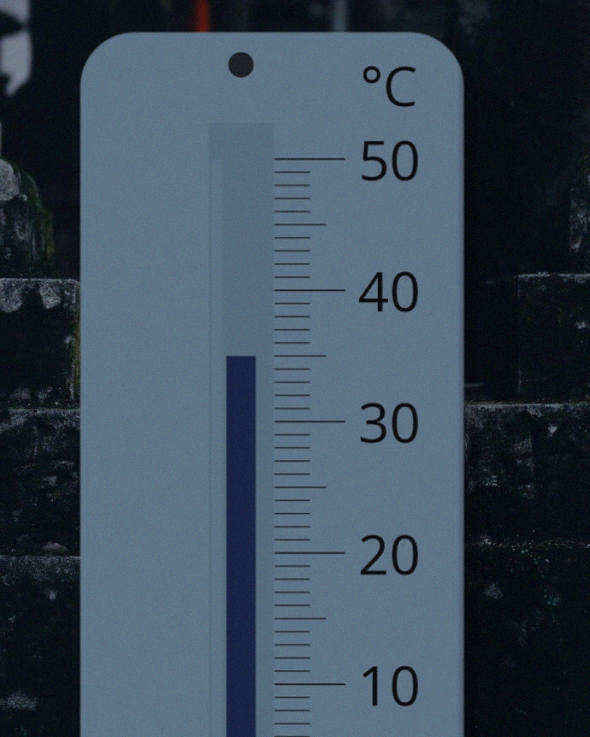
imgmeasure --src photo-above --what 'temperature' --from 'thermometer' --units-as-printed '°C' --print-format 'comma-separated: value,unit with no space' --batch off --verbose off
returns 35,°C
